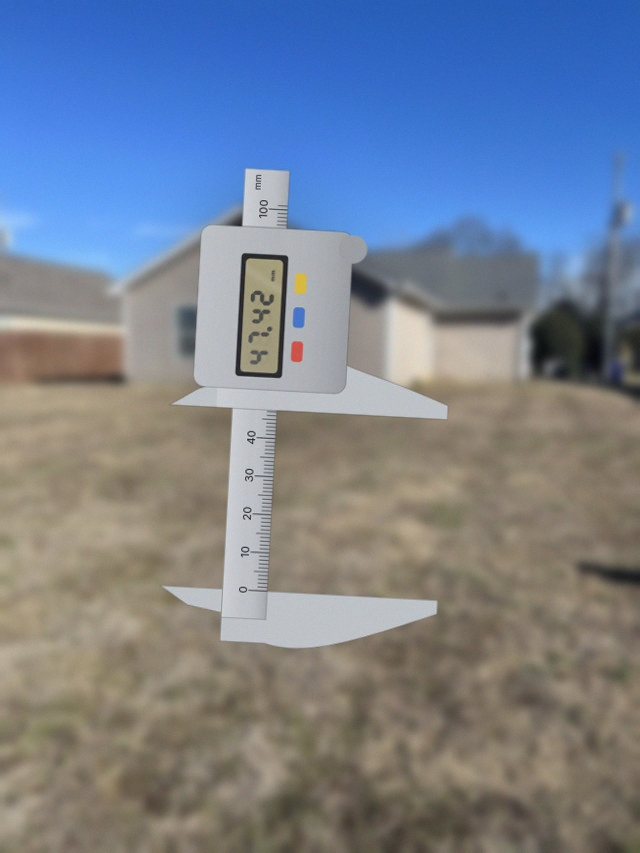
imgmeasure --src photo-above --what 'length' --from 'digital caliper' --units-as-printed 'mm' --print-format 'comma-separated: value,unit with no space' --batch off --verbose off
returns 47.42,mm
